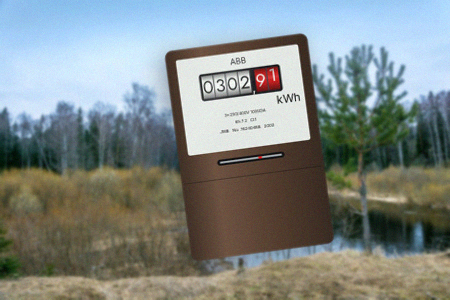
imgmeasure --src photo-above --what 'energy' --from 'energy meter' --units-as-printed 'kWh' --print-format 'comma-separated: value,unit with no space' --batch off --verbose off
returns 302.91,kWh
